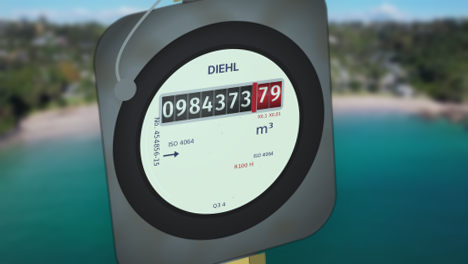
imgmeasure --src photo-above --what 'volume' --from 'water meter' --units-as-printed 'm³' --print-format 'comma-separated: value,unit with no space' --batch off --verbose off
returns 984373.79,m³
